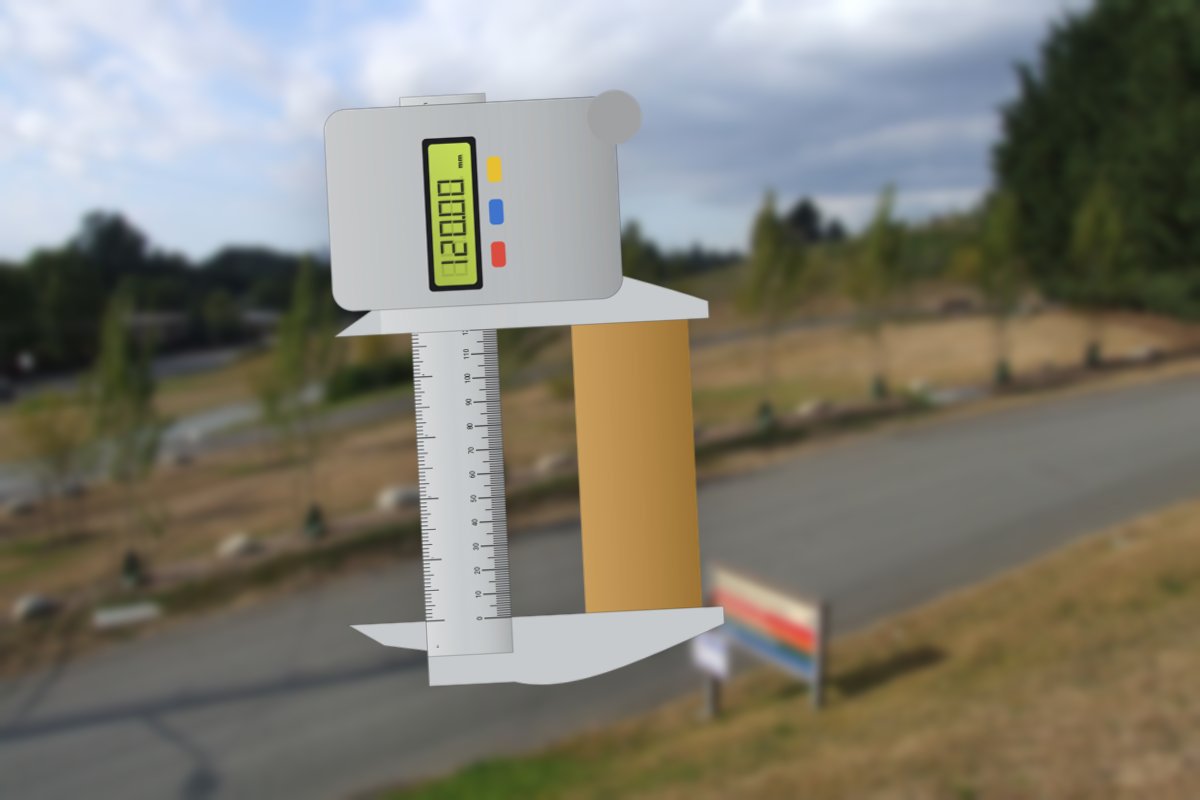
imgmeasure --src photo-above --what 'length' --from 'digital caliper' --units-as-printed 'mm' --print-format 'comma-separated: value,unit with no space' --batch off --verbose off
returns 120.00,mm
